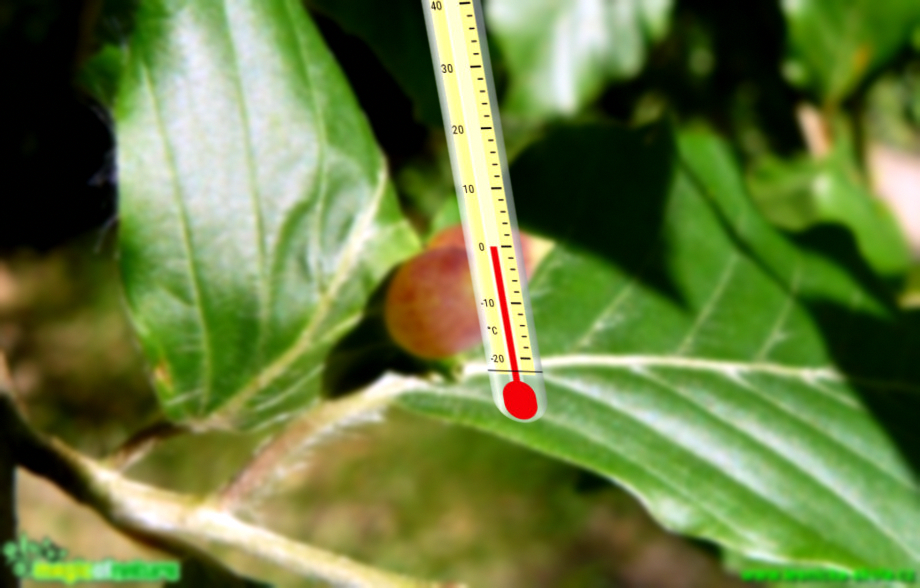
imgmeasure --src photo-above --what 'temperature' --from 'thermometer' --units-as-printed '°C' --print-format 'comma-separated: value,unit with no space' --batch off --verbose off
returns 0,°C
